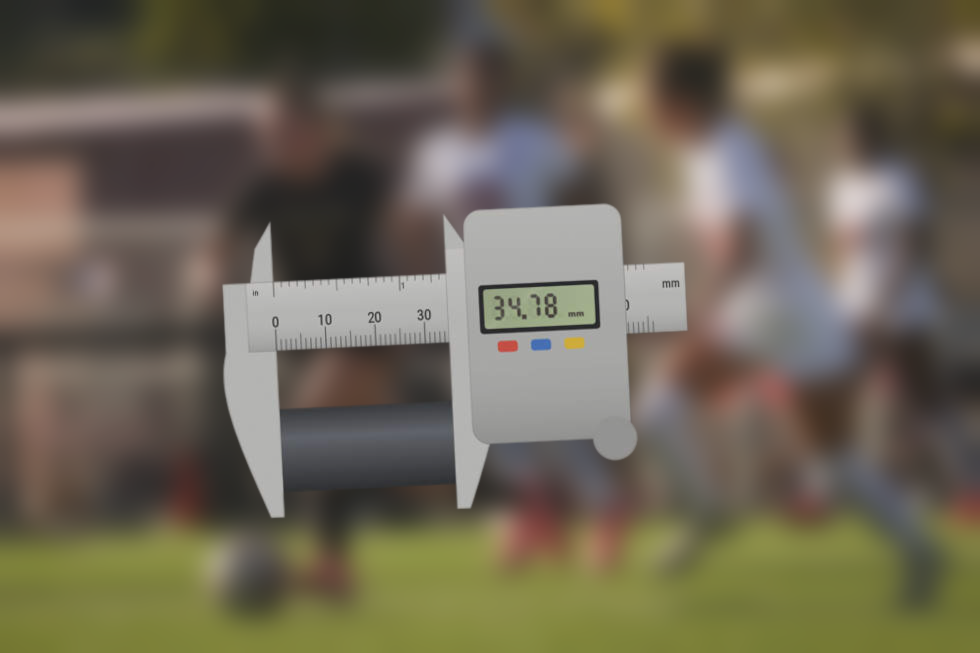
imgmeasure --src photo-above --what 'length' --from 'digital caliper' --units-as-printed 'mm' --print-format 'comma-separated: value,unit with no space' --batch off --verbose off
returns 34.78,mm
